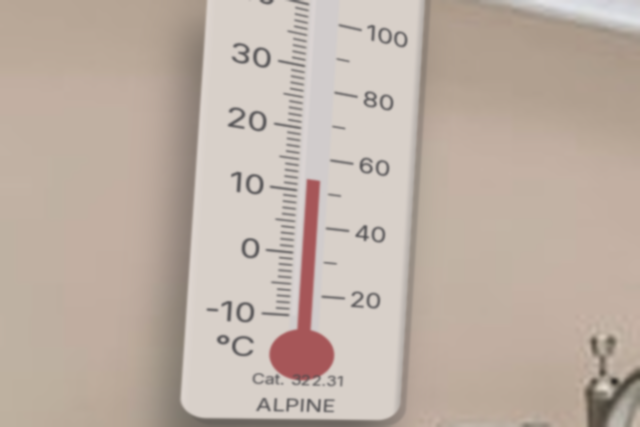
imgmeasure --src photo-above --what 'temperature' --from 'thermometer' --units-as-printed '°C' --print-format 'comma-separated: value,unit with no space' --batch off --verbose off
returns 12,°C
